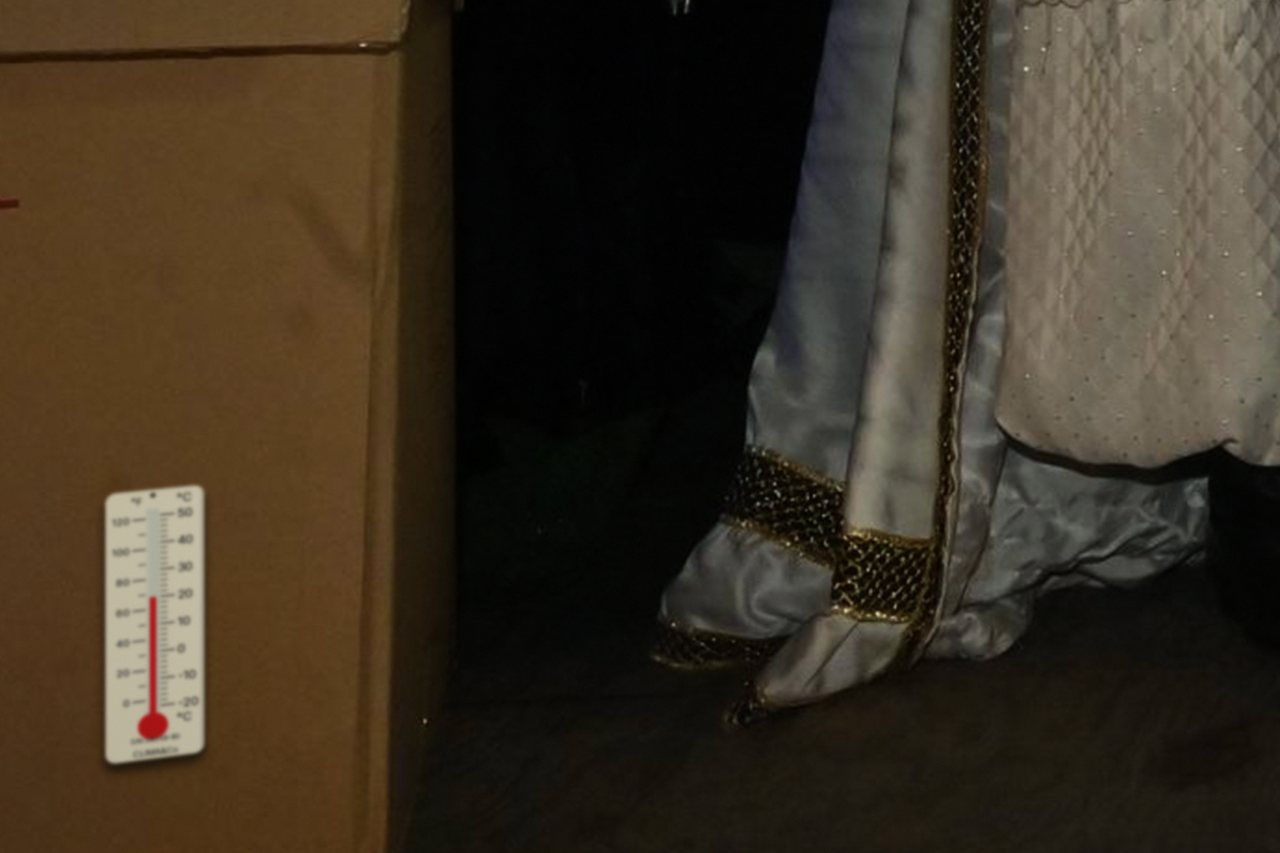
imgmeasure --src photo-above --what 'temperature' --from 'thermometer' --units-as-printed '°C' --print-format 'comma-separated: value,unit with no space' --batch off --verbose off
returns 20,°C
